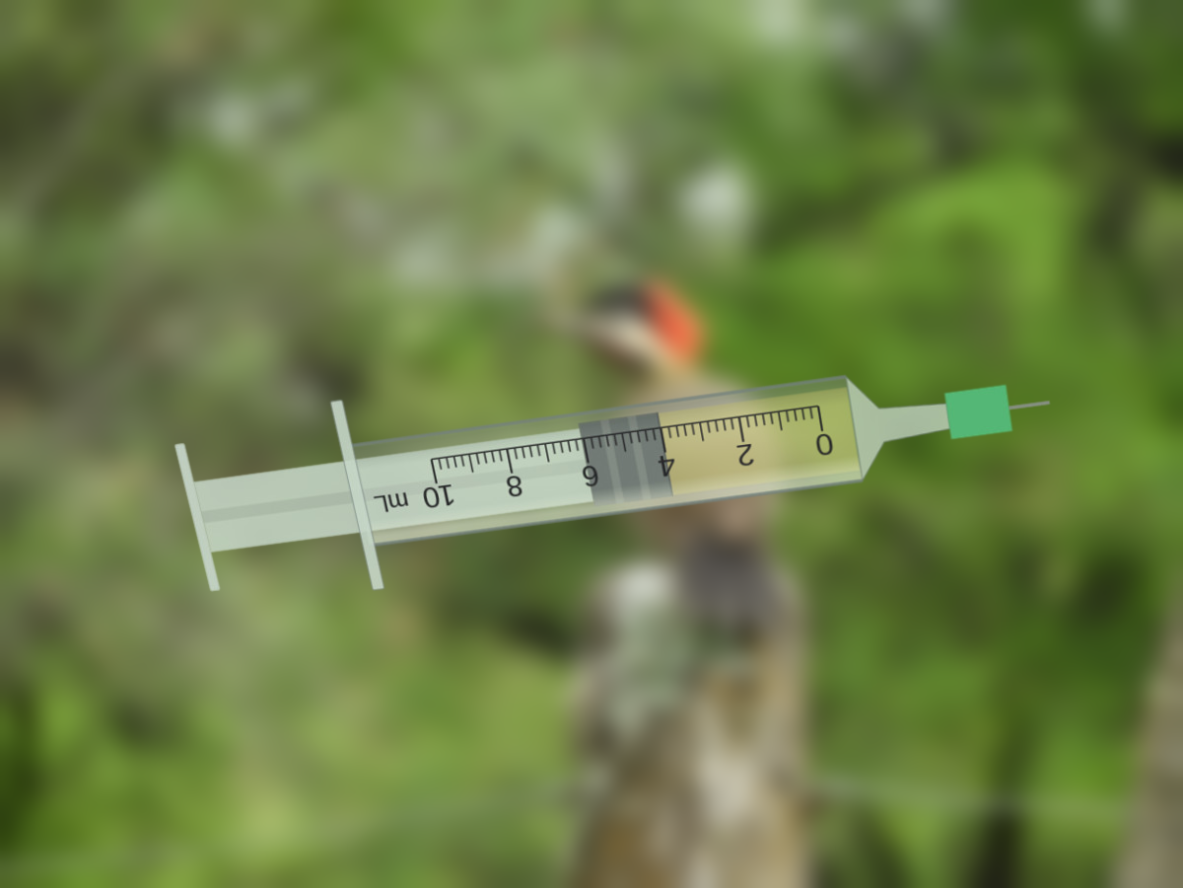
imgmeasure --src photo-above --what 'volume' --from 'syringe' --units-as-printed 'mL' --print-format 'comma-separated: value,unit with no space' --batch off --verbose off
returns 4,mL
